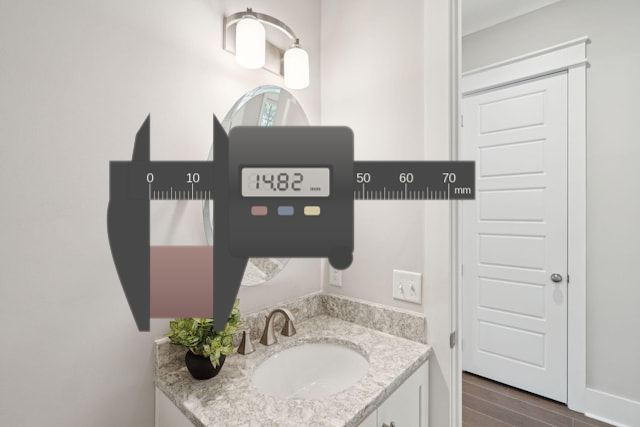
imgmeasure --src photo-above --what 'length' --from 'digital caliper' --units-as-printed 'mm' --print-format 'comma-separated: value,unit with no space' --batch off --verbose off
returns 14.82,mm
